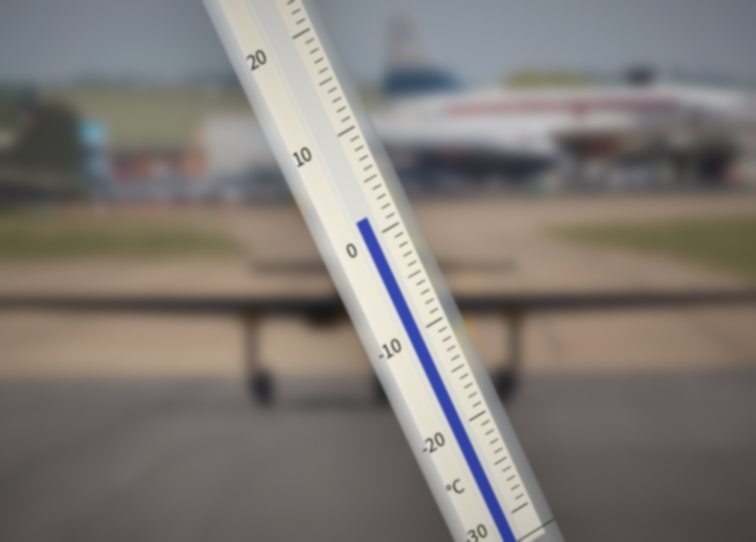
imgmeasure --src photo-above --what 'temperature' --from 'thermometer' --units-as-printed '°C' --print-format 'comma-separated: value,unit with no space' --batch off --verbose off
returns 2,°C
